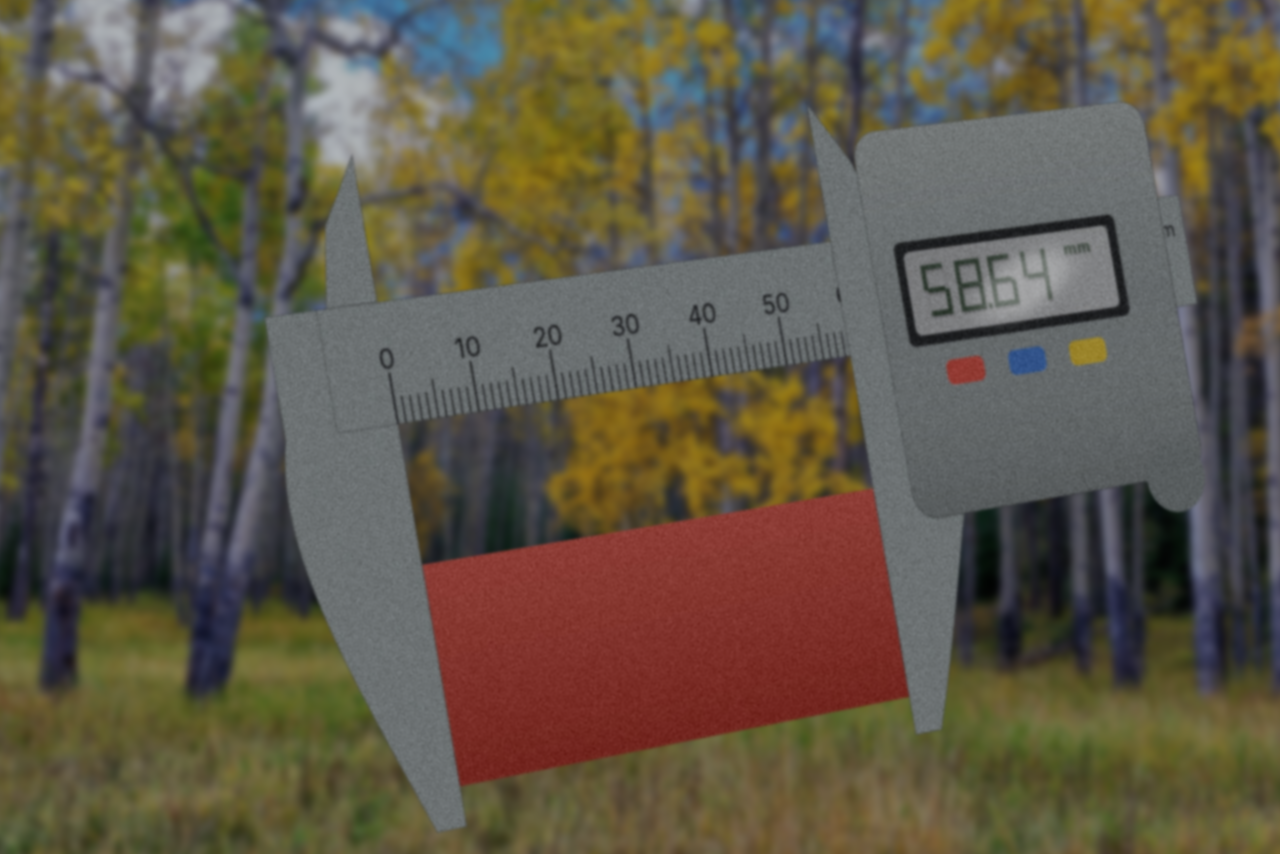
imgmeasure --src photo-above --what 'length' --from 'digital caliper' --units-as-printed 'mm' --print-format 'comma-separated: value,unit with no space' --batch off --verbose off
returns 58.64,mm
